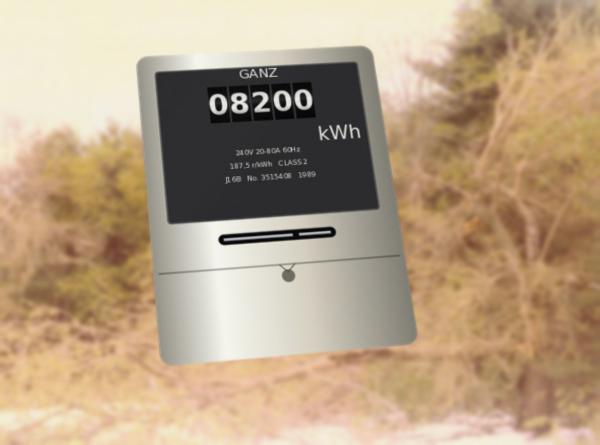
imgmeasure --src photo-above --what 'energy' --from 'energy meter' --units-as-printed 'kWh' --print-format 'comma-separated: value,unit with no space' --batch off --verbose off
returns 8200,kWh
